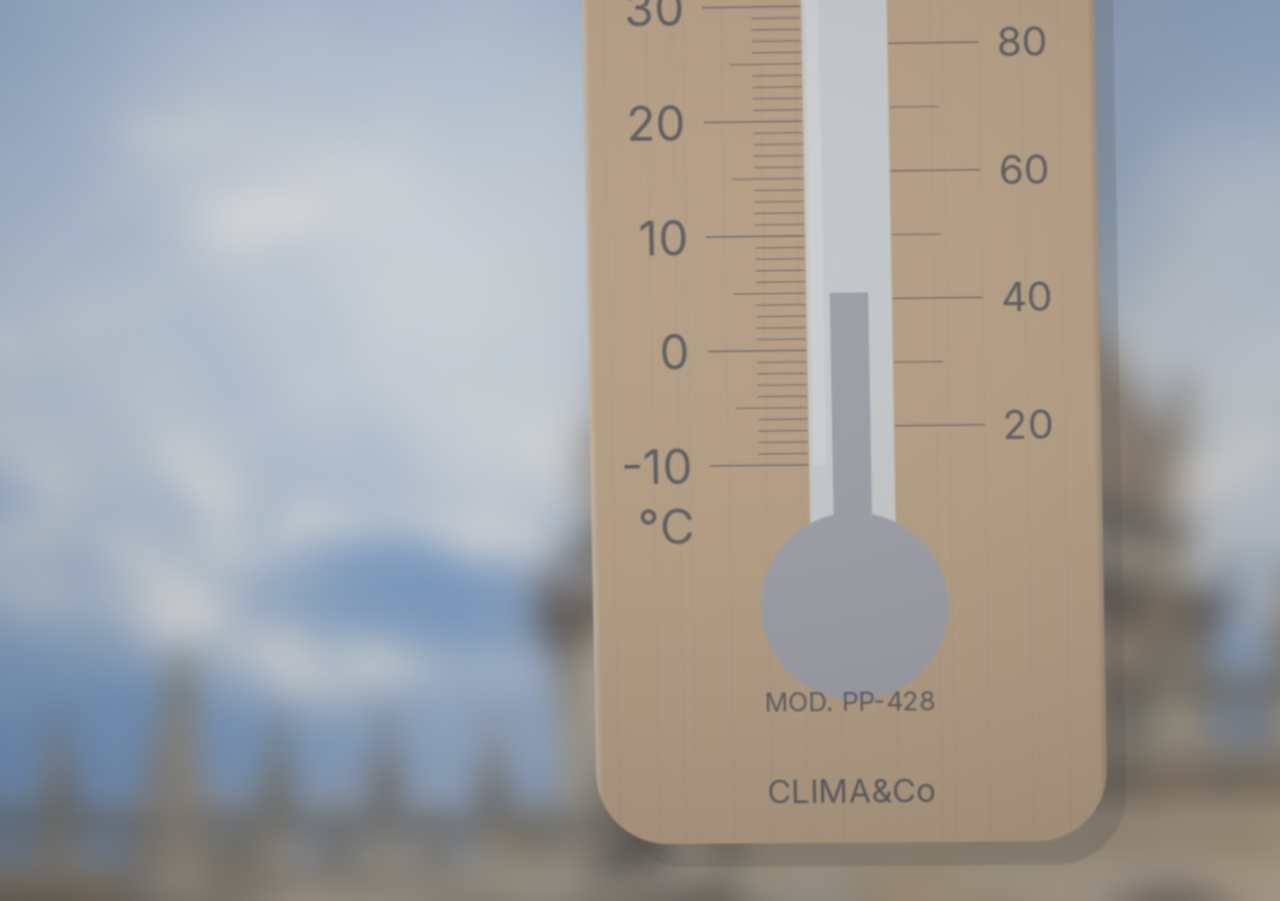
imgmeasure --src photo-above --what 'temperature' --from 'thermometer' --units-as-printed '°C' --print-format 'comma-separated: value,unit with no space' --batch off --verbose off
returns 5,°C
